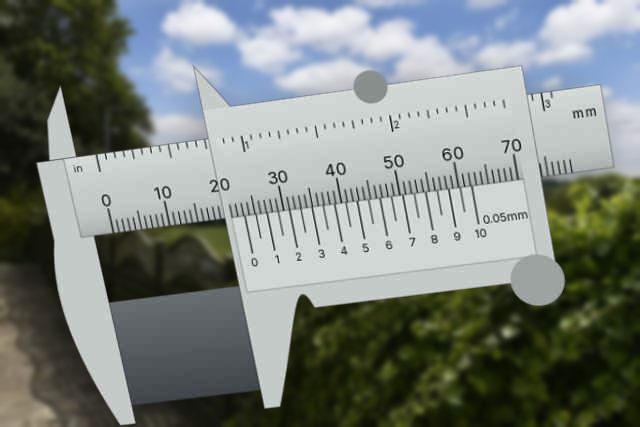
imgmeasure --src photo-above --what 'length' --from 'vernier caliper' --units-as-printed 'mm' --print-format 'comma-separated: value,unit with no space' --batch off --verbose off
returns 23.2,mm
